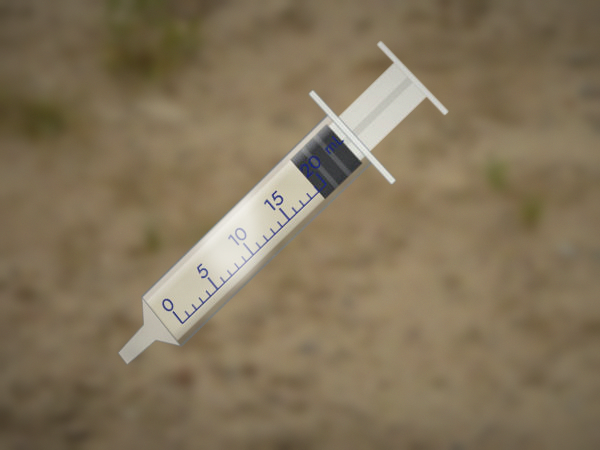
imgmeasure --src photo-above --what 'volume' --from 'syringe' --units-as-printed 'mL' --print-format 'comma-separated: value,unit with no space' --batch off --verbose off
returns 19,mL
